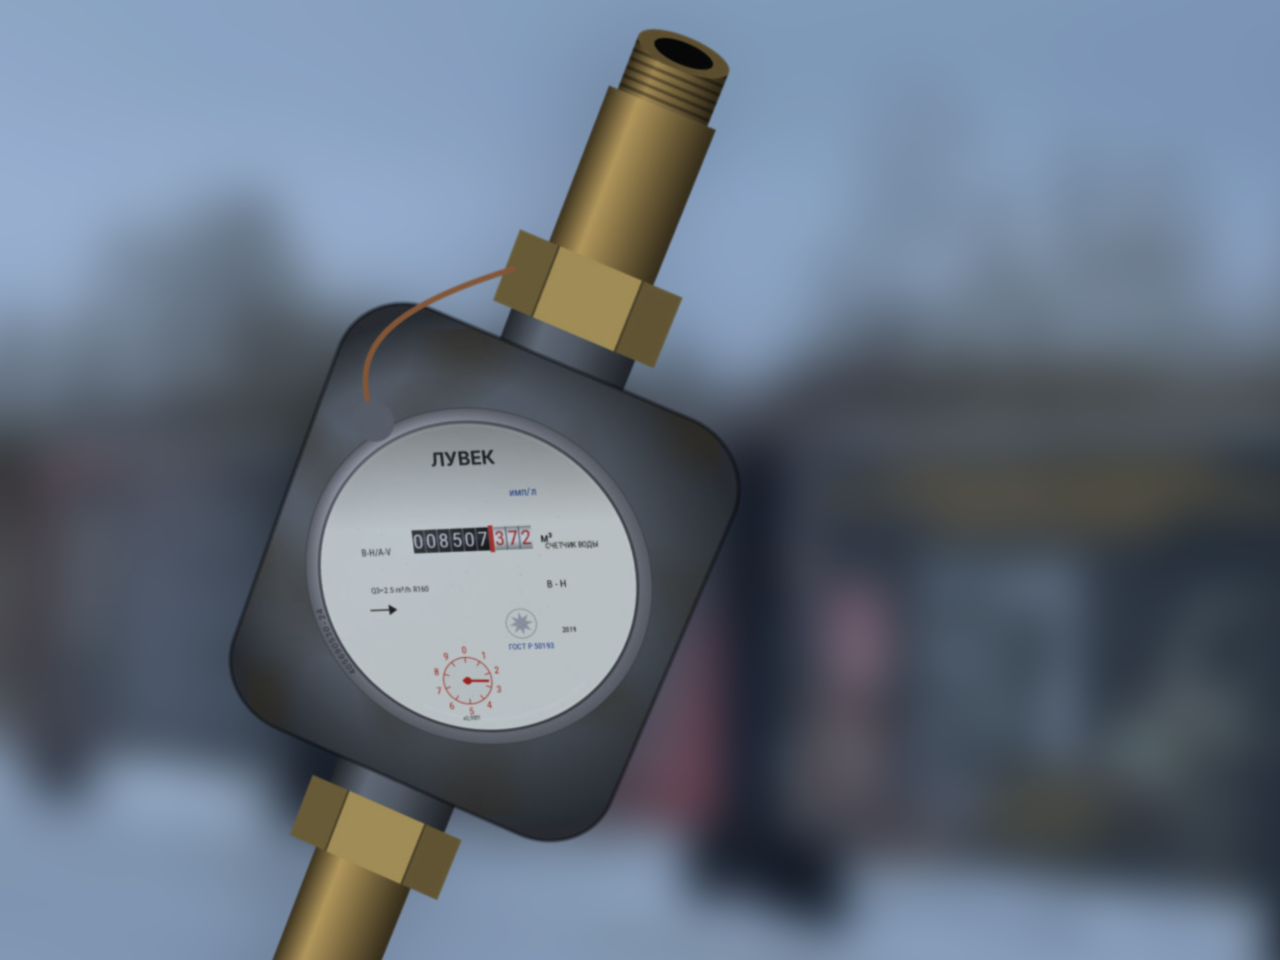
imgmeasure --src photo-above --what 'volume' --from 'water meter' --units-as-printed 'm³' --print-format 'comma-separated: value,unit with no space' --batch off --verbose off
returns 8507.3722,m³
